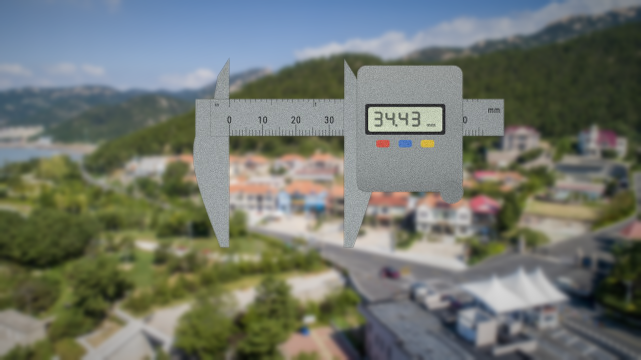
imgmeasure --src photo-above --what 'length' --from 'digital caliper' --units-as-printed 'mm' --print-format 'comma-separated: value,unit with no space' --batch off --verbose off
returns 34.43,mm
